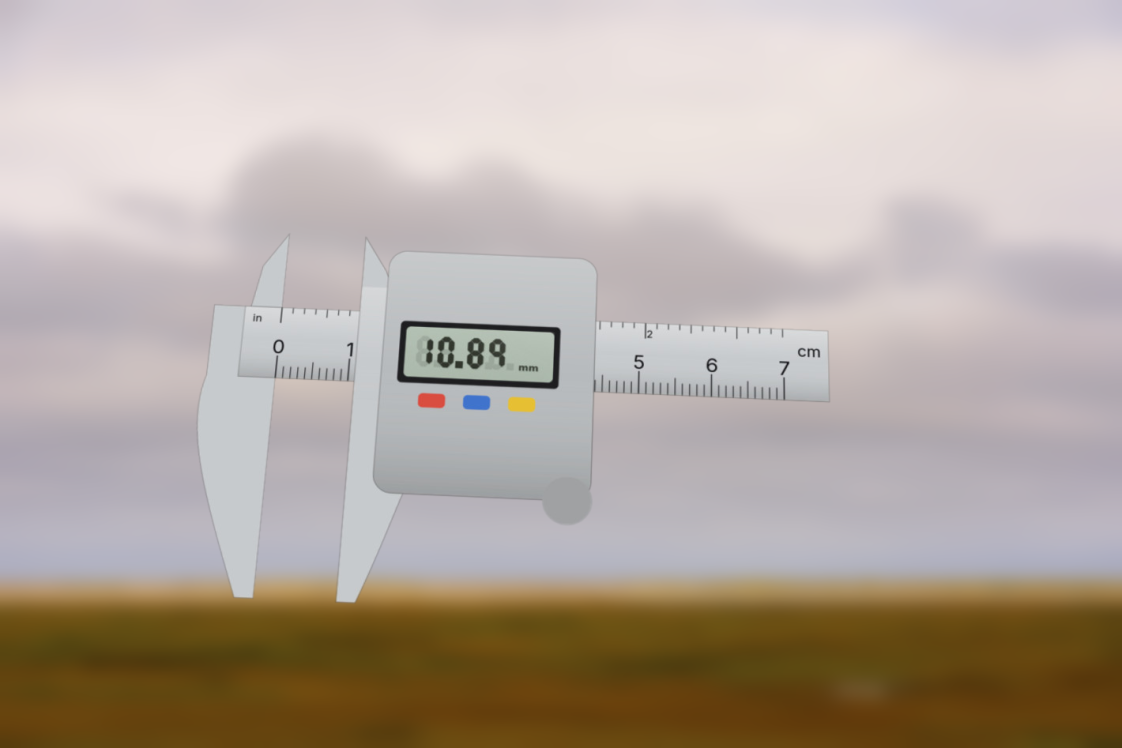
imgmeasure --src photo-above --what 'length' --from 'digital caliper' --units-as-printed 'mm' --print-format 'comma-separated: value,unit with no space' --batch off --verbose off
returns 10.89,mm
